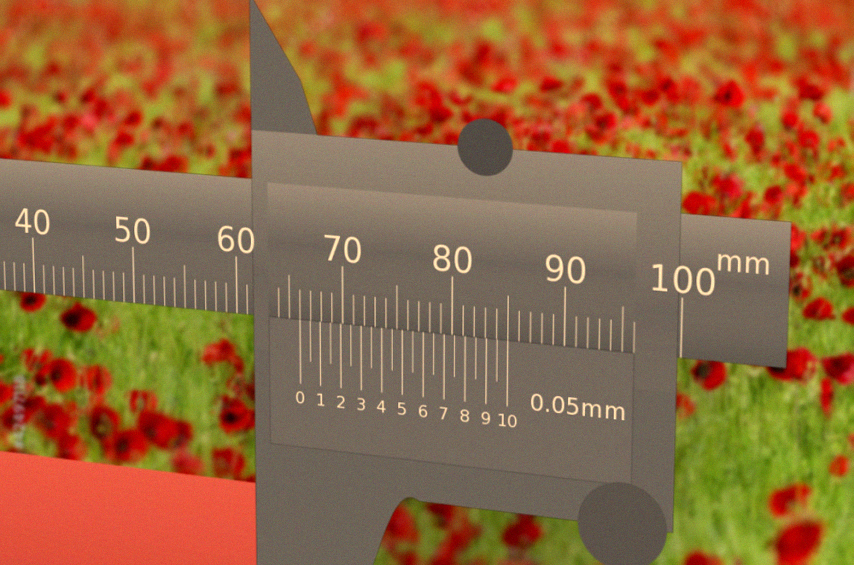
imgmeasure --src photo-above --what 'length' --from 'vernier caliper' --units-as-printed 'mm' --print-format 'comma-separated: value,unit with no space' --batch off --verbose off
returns 66.0,mm
